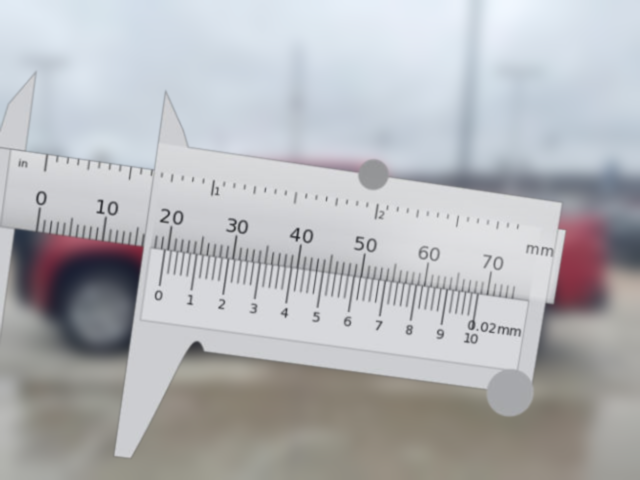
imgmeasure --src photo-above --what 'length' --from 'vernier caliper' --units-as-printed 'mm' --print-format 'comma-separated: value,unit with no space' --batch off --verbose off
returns 19.5,mm
